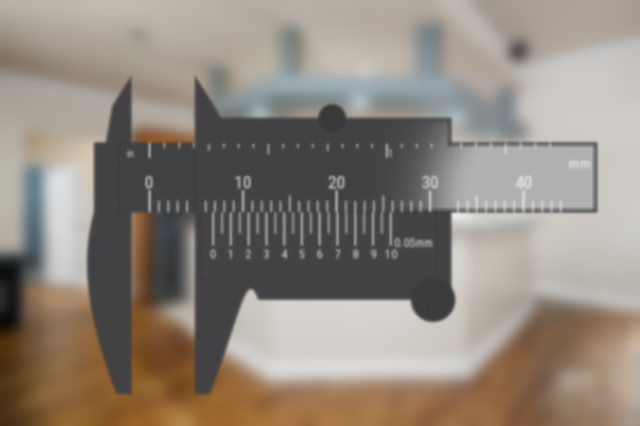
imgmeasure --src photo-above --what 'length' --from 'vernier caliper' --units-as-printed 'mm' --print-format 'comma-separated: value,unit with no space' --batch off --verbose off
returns 6.8,mm
